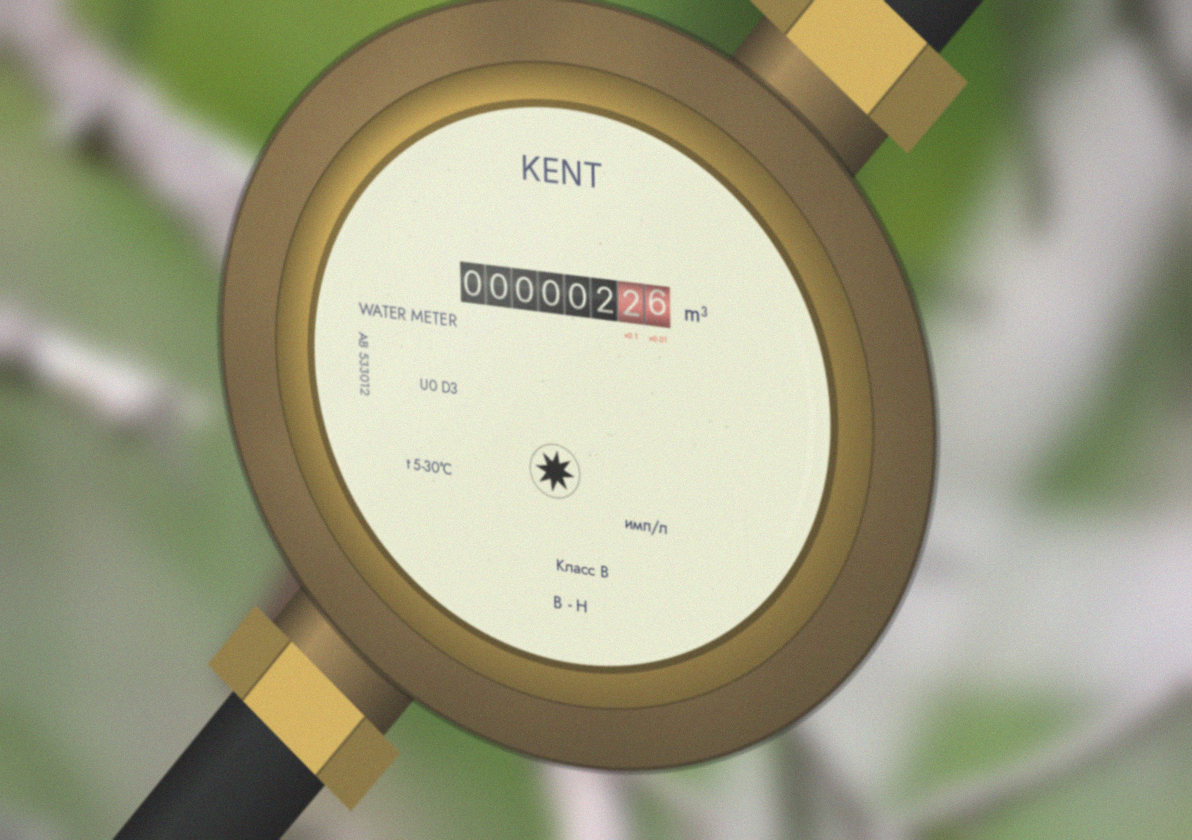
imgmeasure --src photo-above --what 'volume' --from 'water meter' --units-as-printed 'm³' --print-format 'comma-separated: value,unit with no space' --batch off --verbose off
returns 2.26,m³
